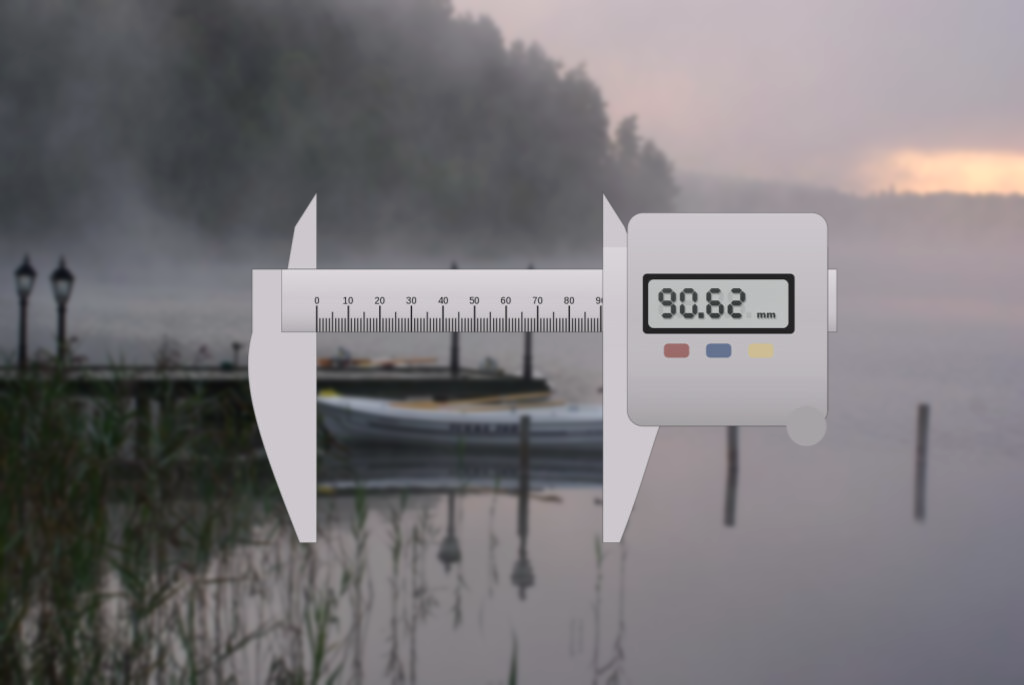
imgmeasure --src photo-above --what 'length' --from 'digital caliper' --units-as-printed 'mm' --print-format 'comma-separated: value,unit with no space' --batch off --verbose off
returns 90.62,mm
